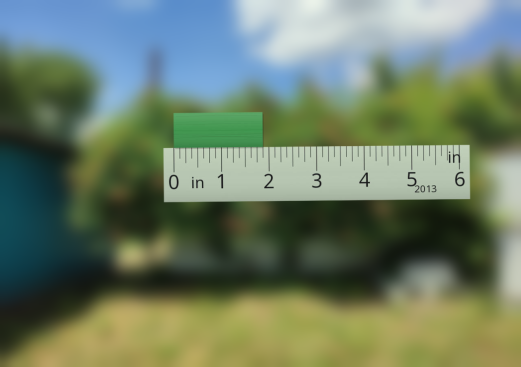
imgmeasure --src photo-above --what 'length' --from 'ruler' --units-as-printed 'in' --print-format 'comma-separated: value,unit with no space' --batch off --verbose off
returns 1.875,in
